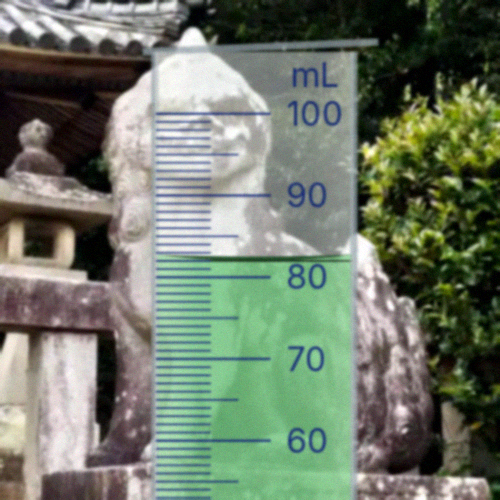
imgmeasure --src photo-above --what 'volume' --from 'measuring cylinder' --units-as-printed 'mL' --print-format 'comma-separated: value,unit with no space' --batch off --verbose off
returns 82,mL
